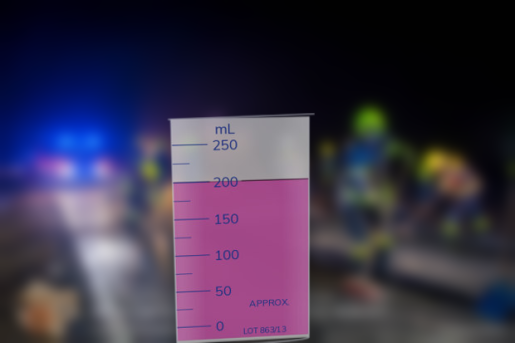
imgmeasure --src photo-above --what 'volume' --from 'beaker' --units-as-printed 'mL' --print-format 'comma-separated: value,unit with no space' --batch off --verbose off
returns 200,mL
